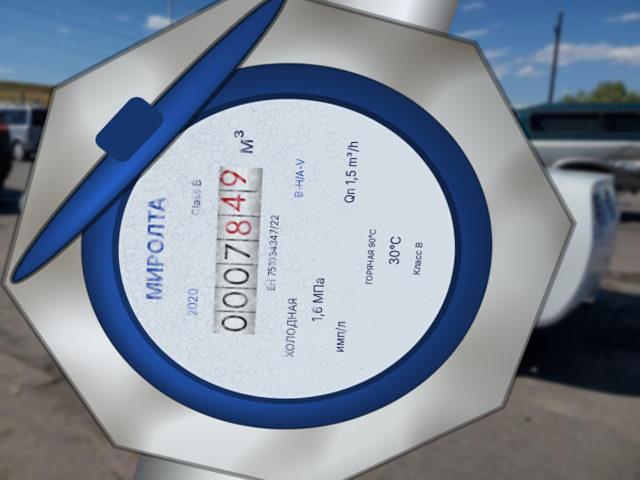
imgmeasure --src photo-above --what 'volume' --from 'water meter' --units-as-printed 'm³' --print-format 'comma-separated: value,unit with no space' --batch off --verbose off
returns 7.849,m³
